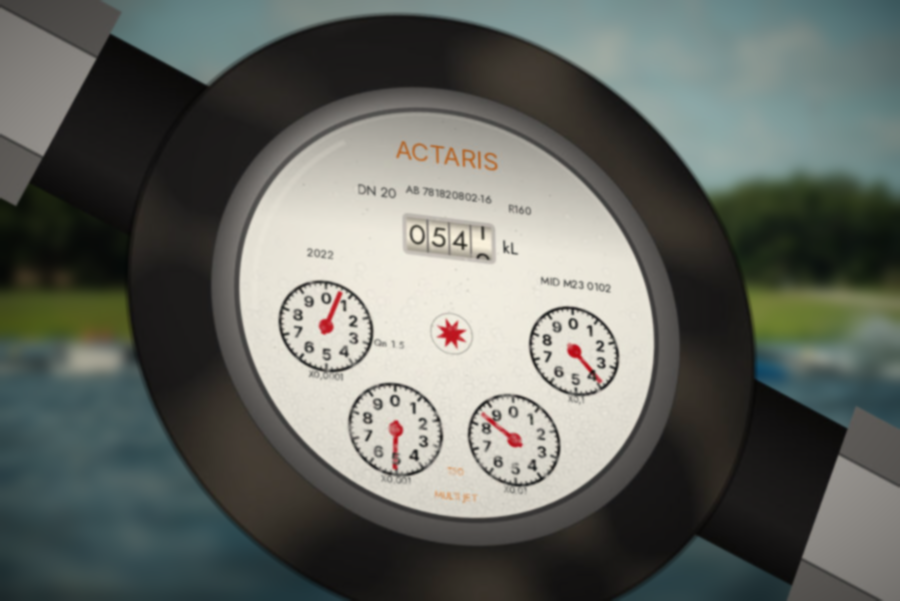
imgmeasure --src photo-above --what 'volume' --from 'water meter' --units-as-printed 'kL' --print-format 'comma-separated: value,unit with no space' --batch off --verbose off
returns 541.3850,kL
